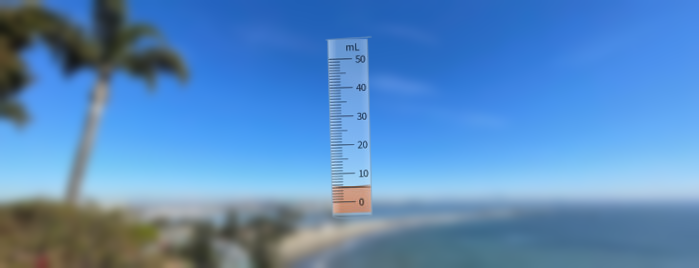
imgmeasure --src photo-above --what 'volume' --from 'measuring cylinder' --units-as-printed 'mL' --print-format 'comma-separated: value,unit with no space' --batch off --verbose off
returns 5,mL
